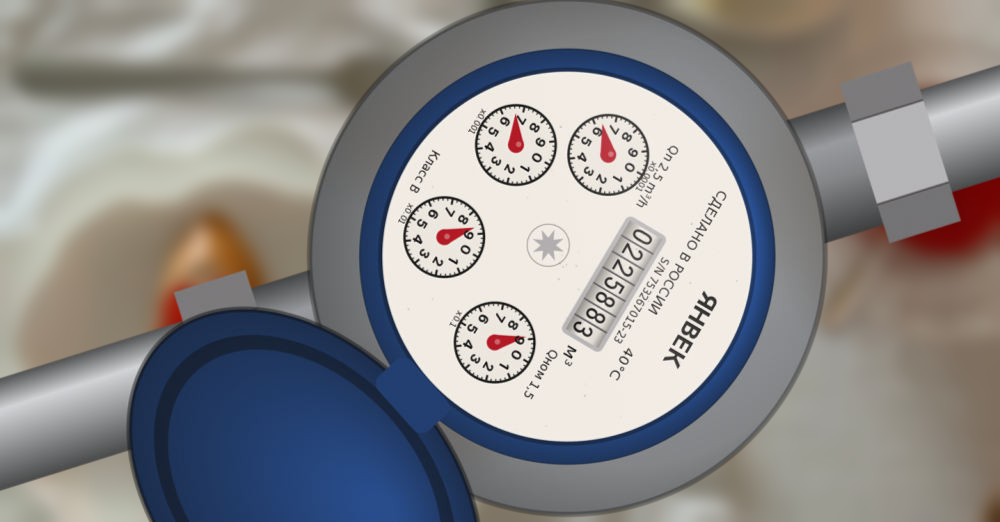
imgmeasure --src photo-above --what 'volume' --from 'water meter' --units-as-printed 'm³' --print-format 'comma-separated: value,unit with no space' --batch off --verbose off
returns 225882.8866,m³
